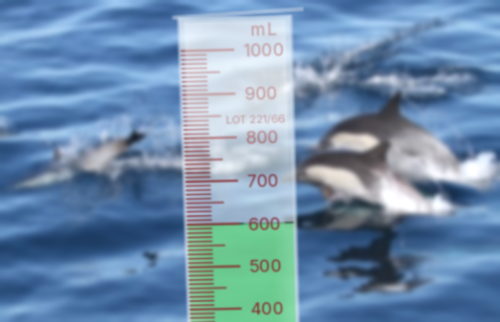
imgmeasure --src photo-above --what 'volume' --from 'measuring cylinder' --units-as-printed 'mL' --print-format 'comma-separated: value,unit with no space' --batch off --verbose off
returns 600,mL
